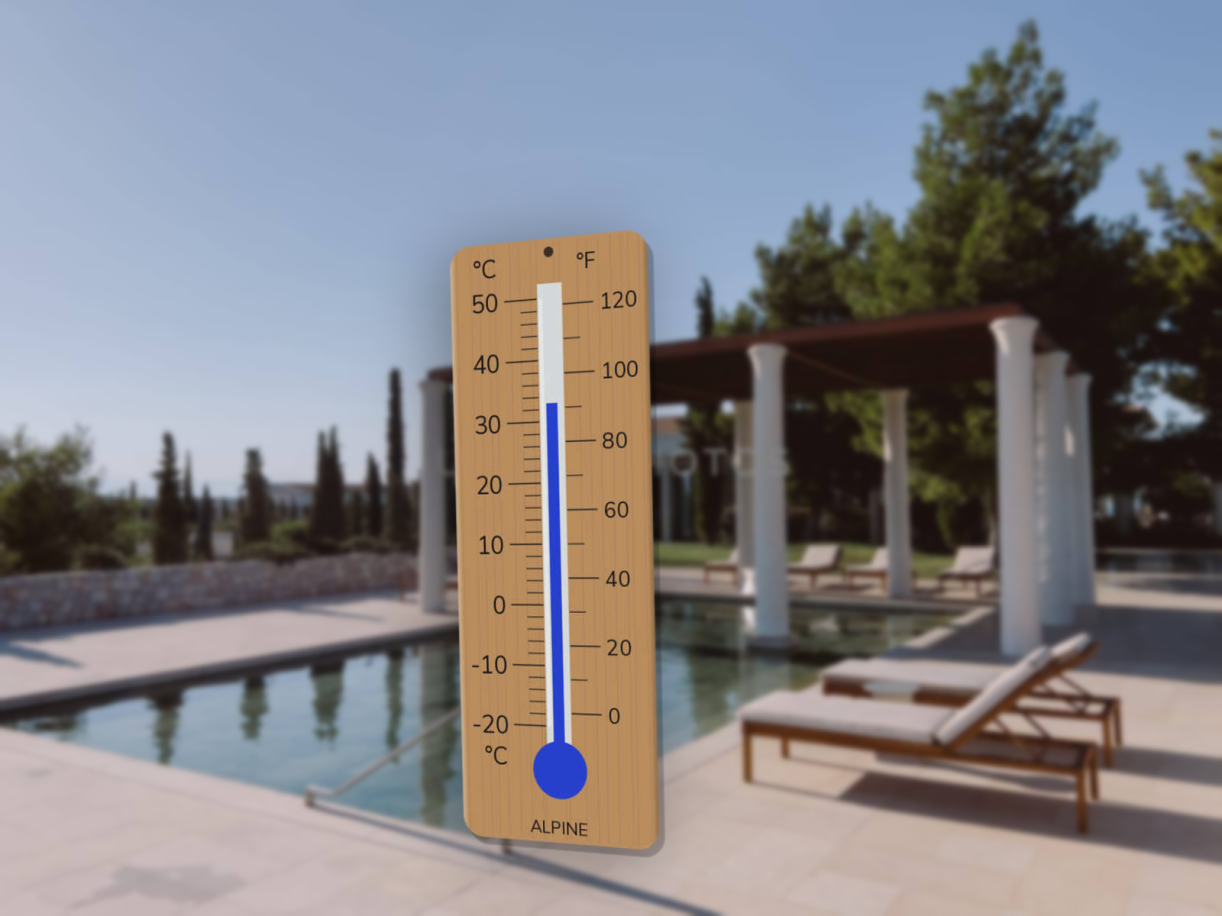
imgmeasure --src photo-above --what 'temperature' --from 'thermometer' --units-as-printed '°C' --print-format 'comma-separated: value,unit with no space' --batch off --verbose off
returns 33,°C
